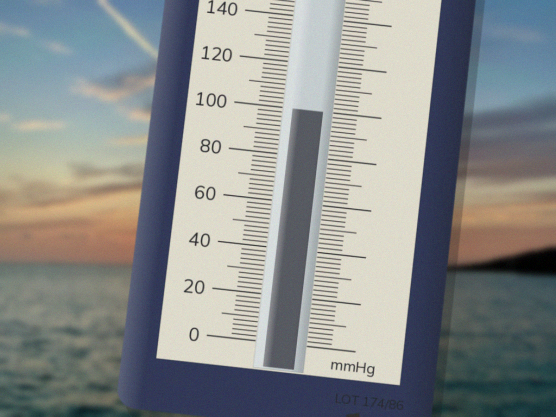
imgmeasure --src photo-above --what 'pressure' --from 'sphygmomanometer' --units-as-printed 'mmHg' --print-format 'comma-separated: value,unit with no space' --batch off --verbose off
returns 100,mmHg
